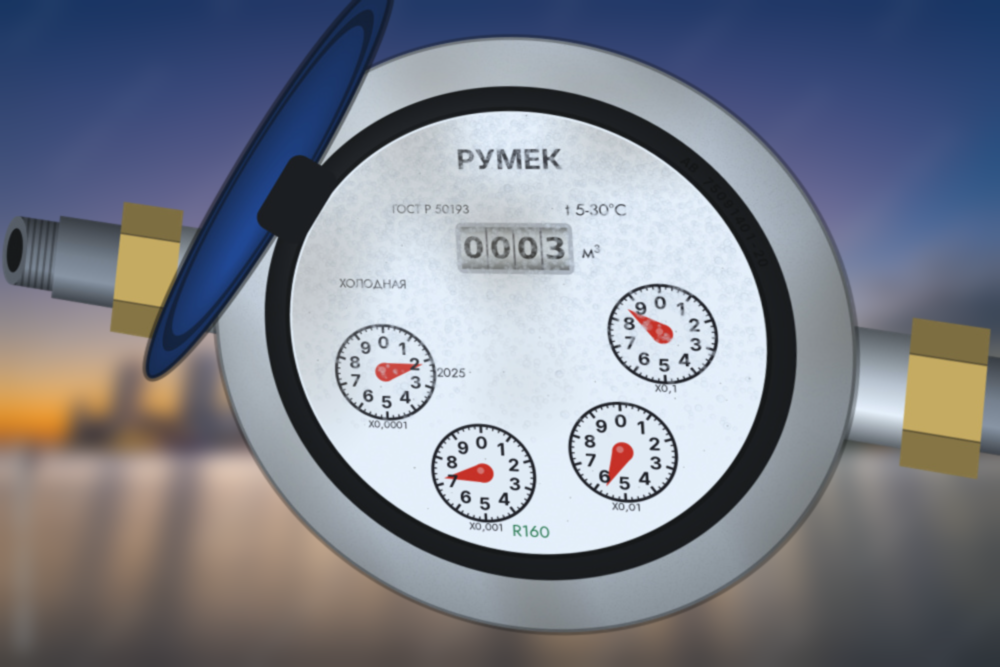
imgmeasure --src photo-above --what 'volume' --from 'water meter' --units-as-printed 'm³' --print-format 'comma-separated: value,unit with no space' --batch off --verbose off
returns 3.8572,m³
